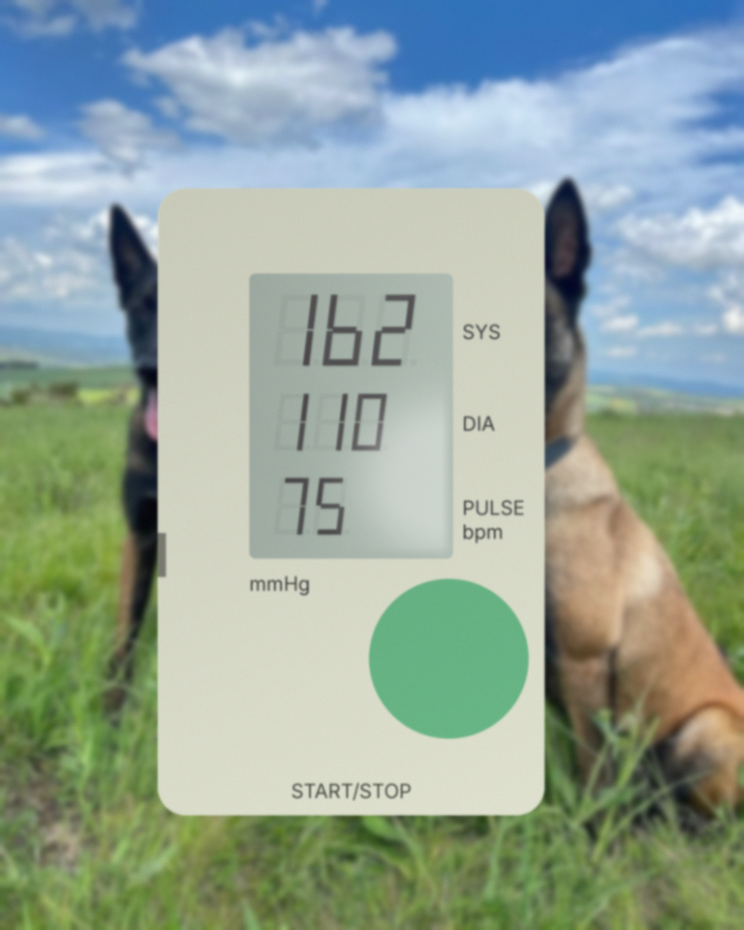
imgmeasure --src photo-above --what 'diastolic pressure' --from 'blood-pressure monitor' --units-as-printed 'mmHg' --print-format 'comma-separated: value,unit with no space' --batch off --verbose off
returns 110,mmHg
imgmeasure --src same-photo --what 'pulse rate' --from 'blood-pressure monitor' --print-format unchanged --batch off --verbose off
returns 75,bpm
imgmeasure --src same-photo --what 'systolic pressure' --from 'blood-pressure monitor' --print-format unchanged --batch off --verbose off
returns 162,mmHg
